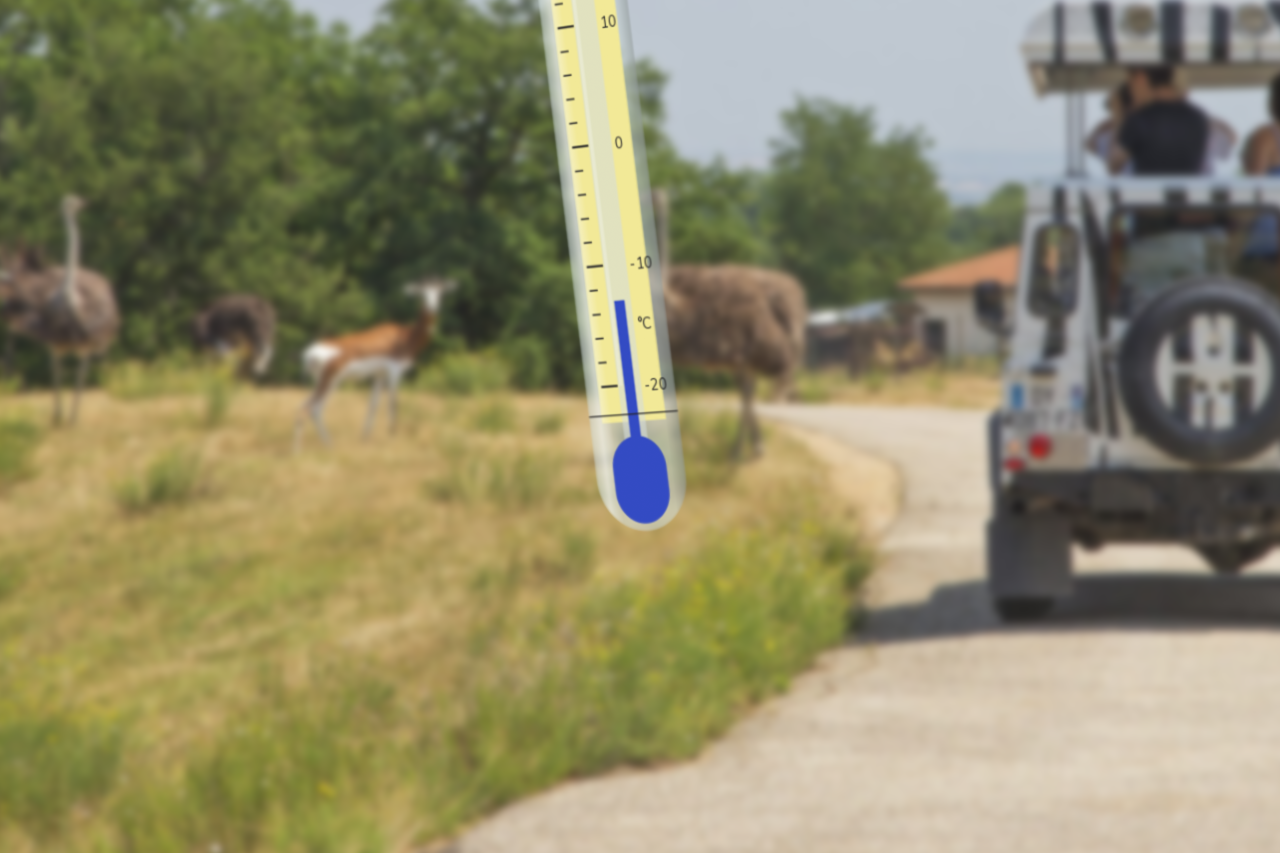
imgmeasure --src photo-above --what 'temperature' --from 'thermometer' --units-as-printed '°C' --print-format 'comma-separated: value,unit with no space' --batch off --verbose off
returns -13,°C
